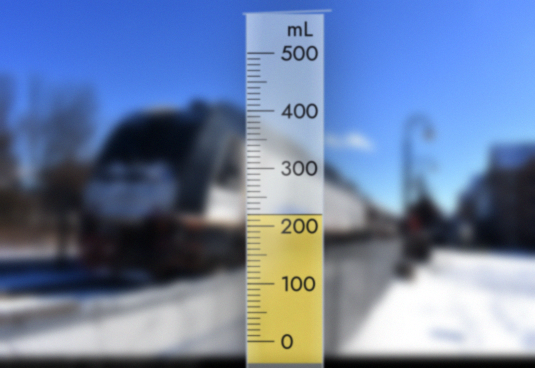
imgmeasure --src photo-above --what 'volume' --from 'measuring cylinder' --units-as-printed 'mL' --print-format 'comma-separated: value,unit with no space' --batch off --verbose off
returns 220,mL
